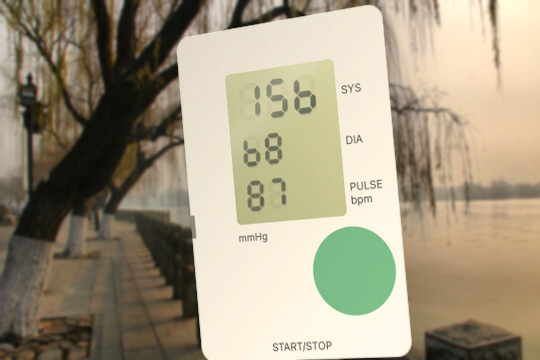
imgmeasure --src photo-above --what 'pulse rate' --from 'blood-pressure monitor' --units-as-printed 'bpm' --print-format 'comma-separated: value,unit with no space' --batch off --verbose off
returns 87,bpm
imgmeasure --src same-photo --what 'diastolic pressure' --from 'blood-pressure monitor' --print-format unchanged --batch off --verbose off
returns 68,mmHg
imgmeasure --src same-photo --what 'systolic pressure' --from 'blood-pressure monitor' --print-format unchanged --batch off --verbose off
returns 156,mmHg
